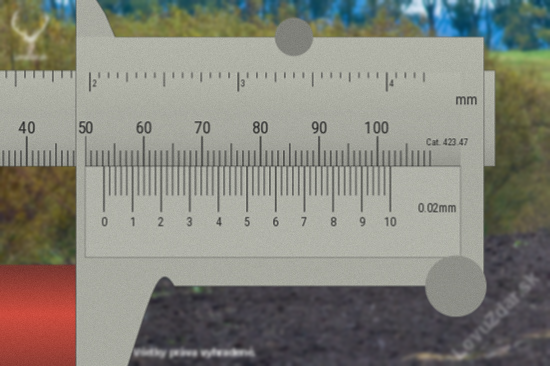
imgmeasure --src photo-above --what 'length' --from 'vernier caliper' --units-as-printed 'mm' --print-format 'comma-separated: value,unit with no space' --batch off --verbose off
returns 53.2,mm
